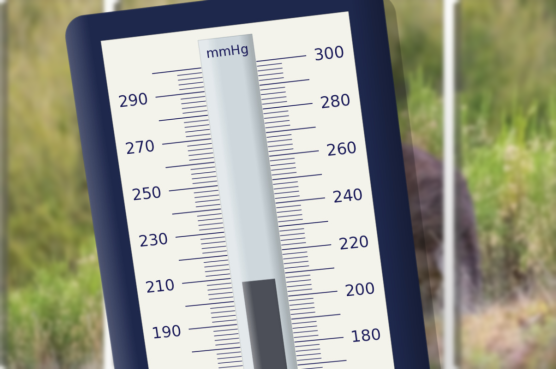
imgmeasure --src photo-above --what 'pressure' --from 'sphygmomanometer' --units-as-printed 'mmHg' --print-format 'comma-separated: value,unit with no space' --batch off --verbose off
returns 208,mmHg
